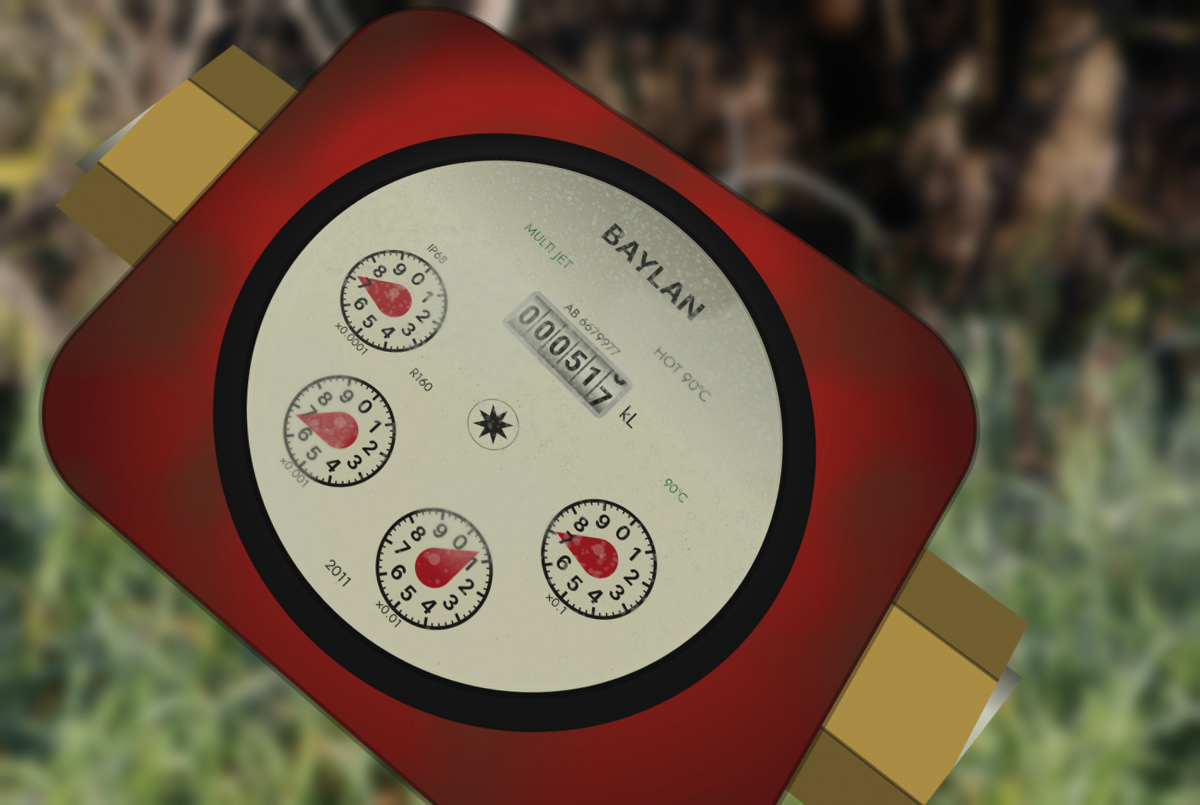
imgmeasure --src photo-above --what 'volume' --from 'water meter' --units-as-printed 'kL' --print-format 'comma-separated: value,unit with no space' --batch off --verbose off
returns 516.7067,kL
